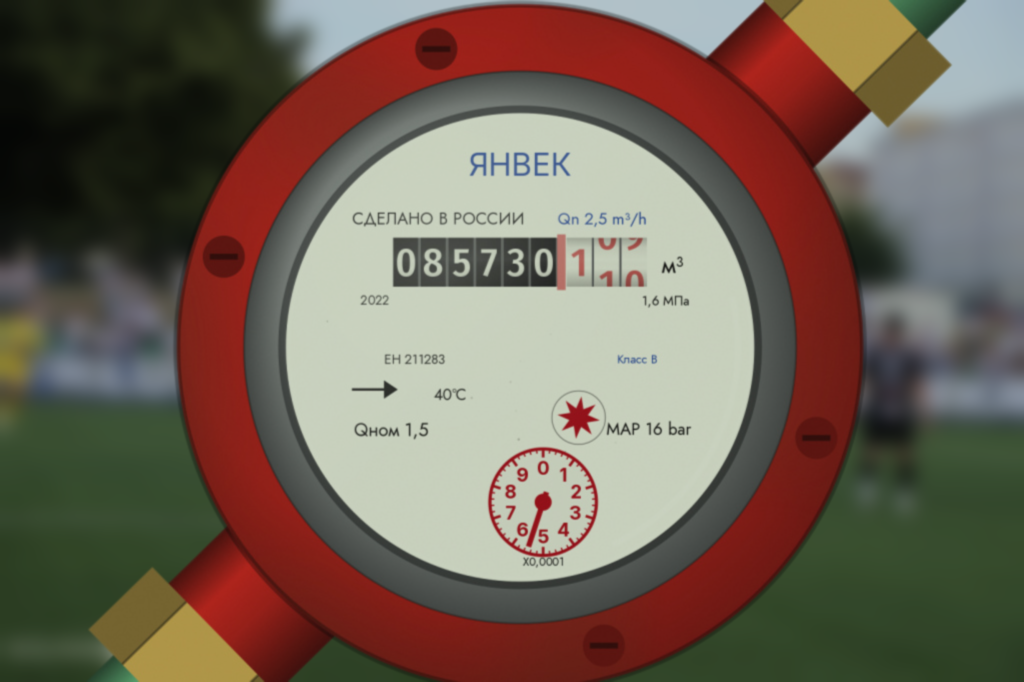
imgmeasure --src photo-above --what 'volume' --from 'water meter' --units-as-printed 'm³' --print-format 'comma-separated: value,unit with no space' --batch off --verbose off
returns 85730.1095,m³
